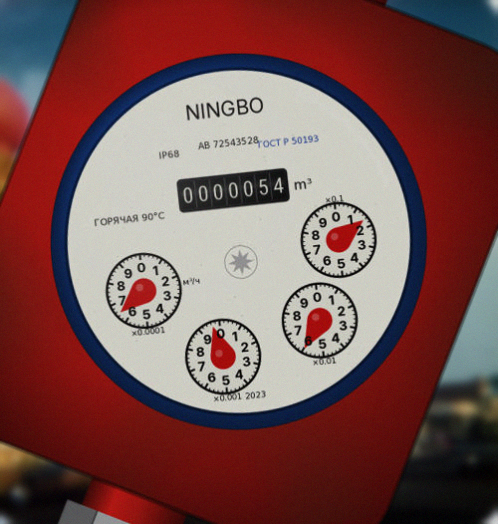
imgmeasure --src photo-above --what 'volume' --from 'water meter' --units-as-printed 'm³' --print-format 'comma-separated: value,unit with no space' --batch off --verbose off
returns 54.1596,m³
